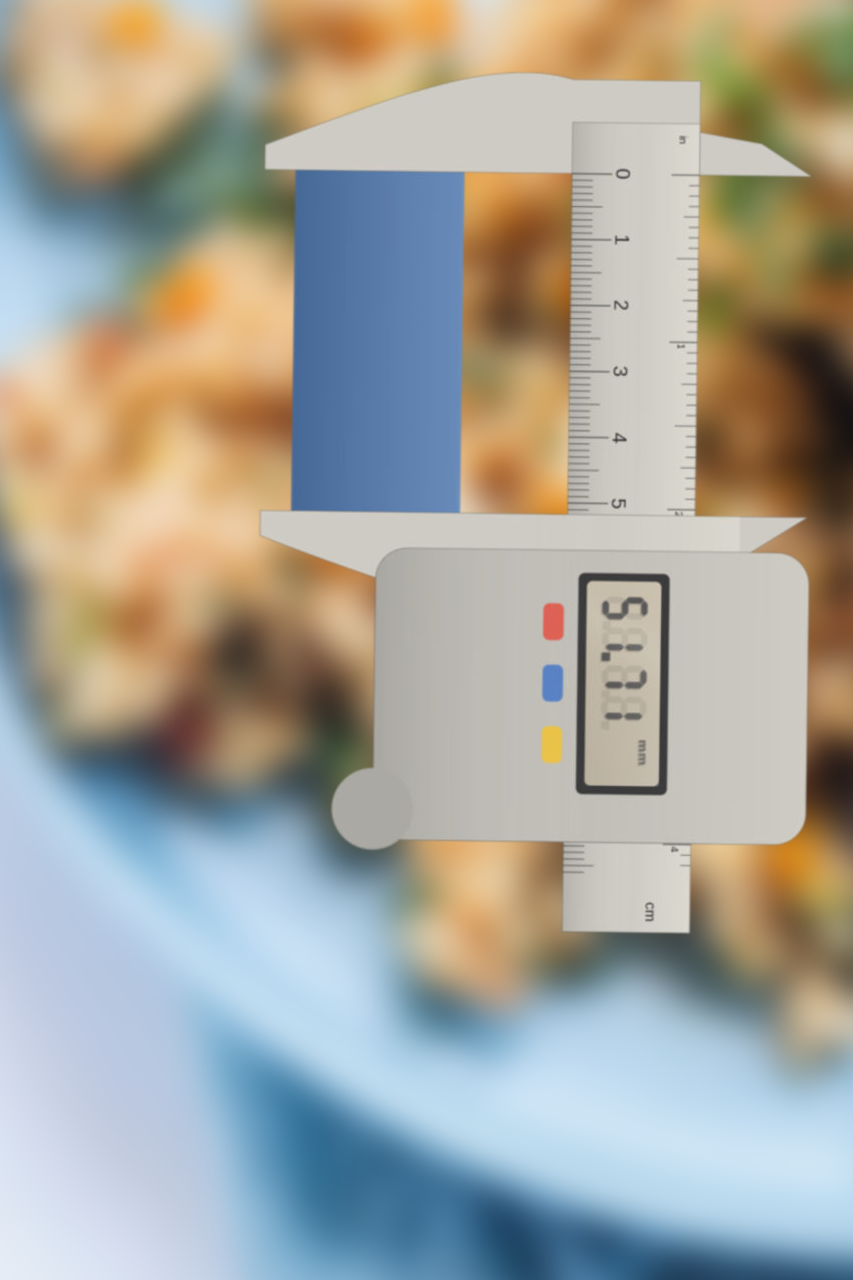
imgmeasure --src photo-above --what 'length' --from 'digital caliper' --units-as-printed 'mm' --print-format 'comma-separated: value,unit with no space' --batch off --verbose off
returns 51.71,mm
